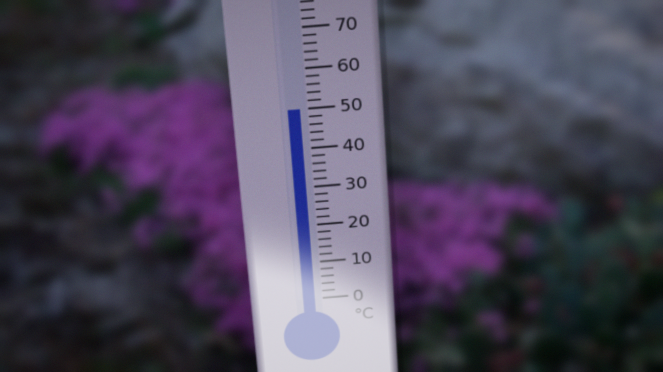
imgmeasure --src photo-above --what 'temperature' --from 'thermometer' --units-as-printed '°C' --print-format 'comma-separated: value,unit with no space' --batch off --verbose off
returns 50,°C
